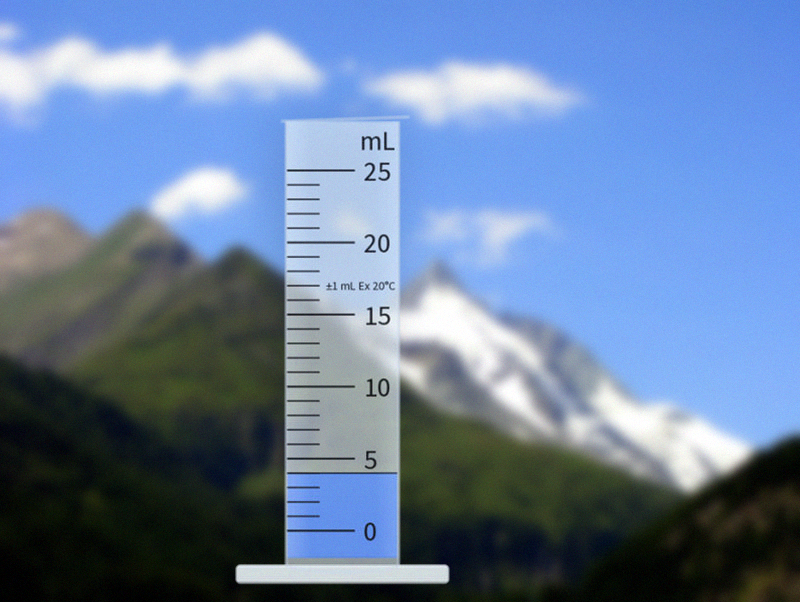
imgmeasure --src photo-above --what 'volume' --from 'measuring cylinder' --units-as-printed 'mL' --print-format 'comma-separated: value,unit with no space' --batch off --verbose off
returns 4,mL
